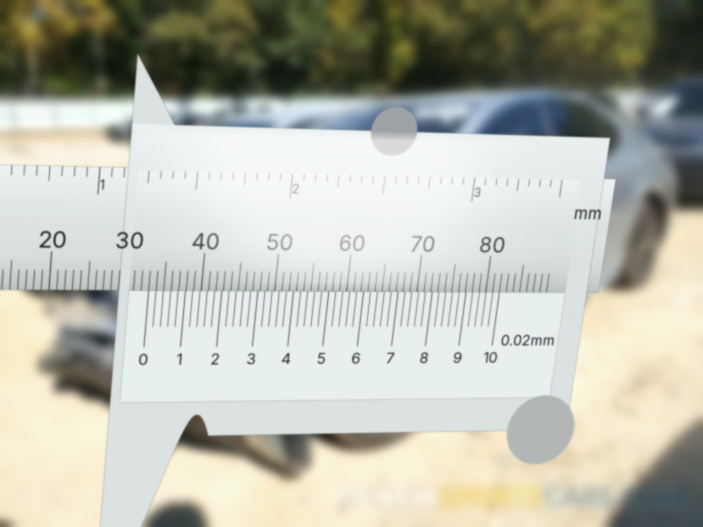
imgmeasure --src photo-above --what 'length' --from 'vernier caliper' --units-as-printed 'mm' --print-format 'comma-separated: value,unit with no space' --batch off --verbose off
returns 33.0,mm
